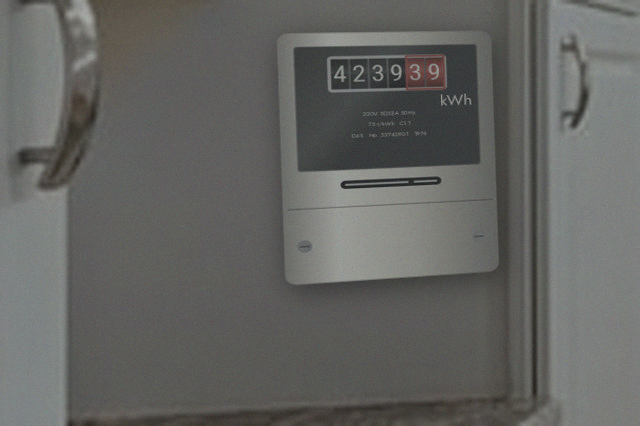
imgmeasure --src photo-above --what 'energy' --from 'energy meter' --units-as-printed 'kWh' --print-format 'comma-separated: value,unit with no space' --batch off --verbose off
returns 4239.39,kWh
